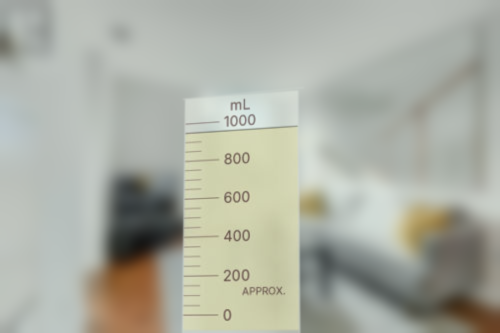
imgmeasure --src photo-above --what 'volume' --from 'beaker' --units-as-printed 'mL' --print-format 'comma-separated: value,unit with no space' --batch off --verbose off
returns 950,mL
